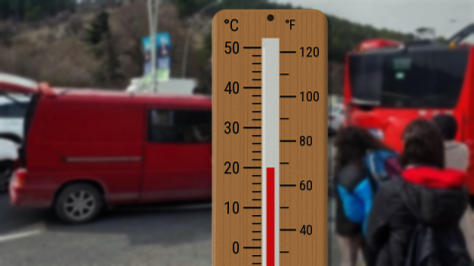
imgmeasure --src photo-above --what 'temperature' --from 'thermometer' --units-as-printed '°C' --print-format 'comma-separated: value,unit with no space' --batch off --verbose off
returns 20,°C
